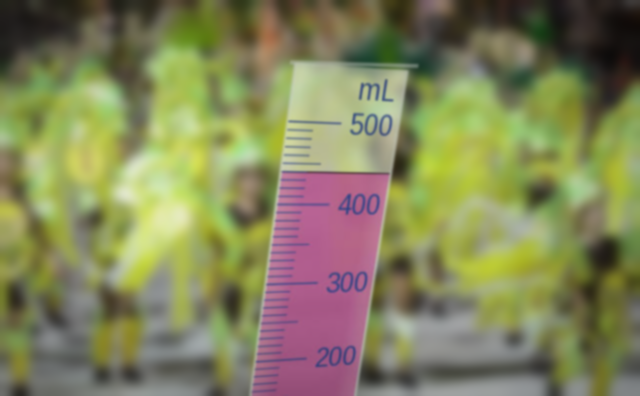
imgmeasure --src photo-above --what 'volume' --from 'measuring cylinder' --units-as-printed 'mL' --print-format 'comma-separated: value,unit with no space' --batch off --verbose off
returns 440,mL
